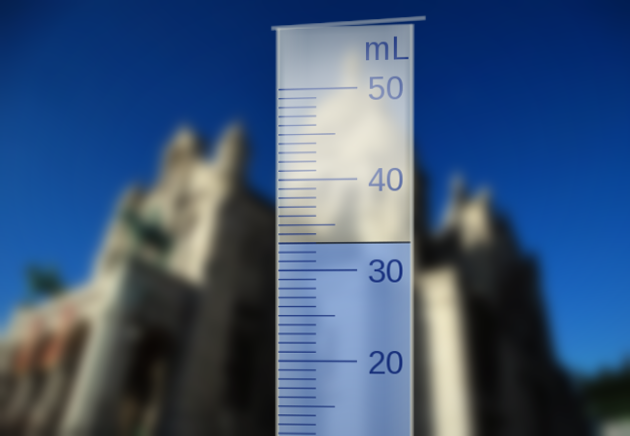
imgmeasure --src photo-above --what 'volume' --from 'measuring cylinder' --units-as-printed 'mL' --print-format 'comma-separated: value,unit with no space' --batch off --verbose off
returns 33,mL
